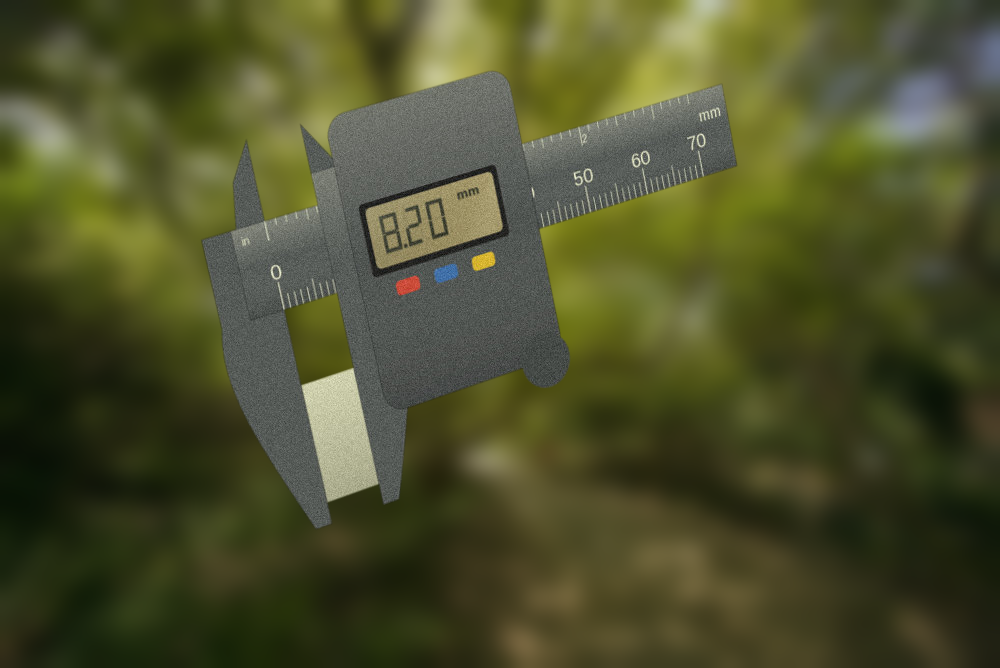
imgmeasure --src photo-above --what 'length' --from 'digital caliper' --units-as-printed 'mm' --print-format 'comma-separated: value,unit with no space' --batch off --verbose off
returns 8.20,mm
